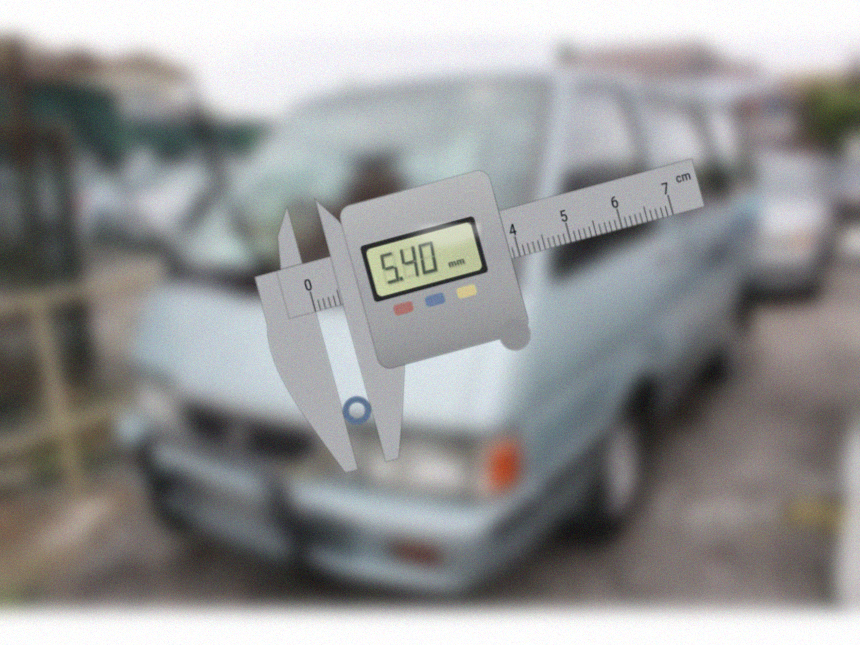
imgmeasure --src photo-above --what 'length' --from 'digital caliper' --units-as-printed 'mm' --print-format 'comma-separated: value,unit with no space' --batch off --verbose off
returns 5.40,mm
